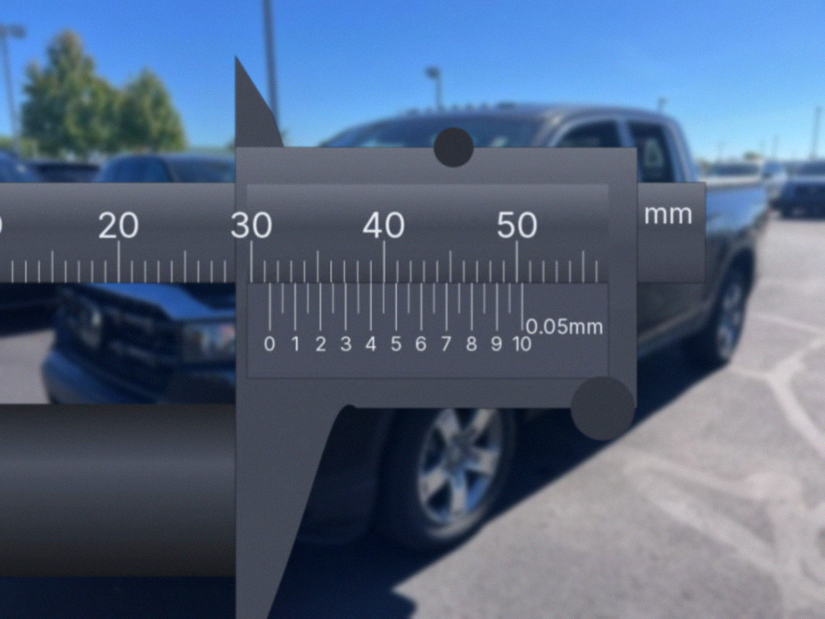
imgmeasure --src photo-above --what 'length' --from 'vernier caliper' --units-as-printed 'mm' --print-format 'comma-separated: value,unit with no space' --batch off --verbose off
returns 31.4,mm
